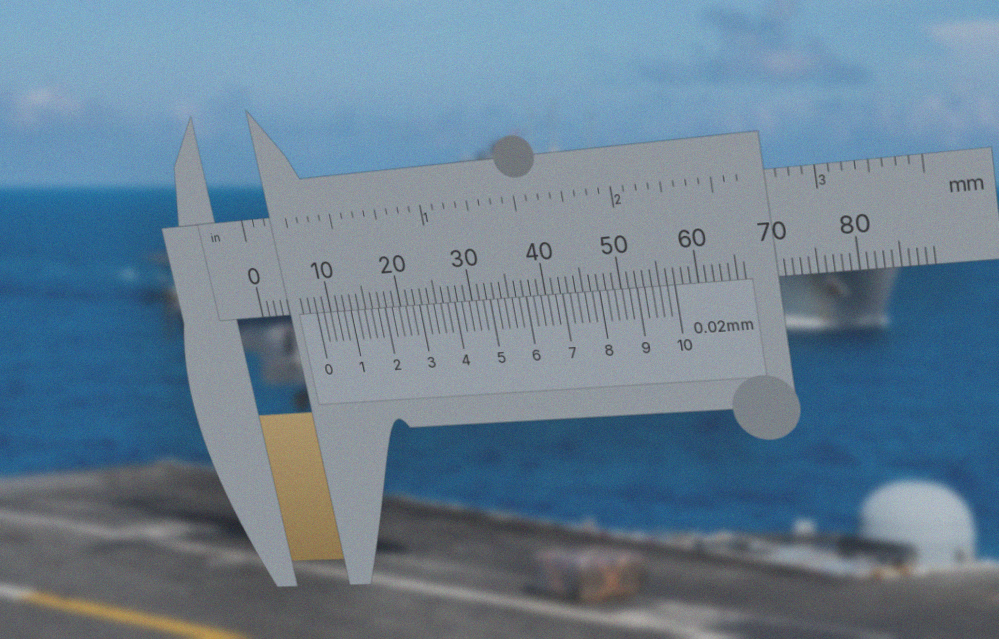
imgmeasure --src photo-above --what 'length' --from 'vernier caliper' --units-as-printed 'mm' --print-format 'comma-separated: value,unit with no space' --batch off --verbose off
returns 8.0,mm
